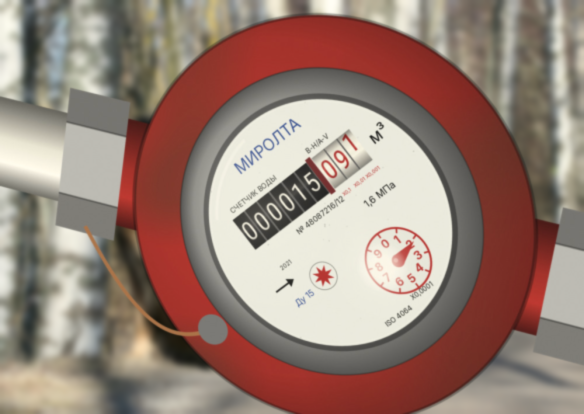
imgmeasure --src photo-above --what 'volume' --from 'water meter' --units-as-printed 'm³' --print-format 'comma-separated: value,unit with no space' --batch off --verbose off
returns 15.0912,m³
